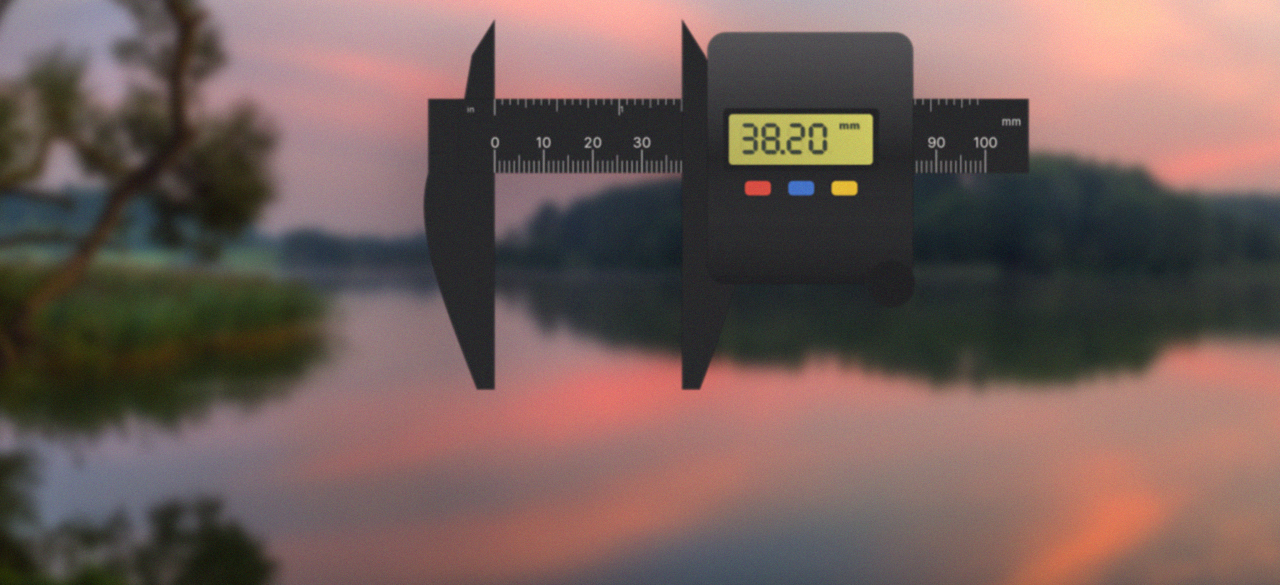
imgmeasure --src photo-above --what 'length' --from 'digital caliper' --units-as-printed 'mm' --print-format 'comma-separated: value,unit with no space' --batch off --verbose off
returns 38.20,mm
